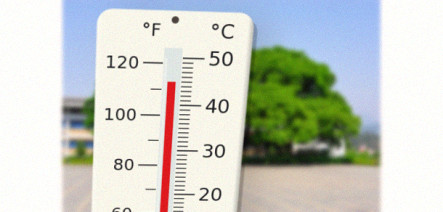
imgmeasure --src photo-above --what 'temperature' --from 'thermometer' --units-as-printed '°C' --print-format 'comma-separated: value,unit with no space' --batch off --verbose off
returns 45,°C
